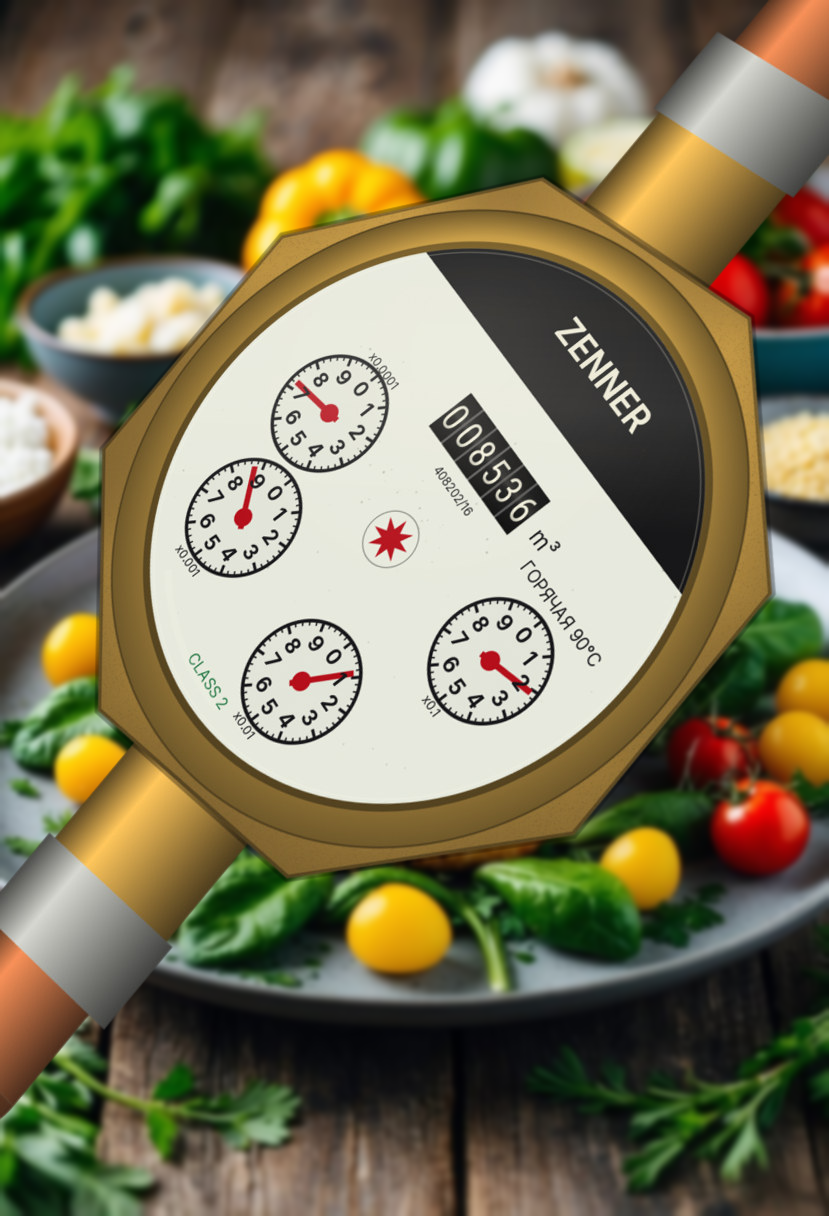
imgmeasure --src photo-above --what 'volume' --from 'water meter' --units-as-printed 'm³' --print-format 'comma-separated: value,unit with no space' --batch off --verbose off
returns 8536.2087,m³
